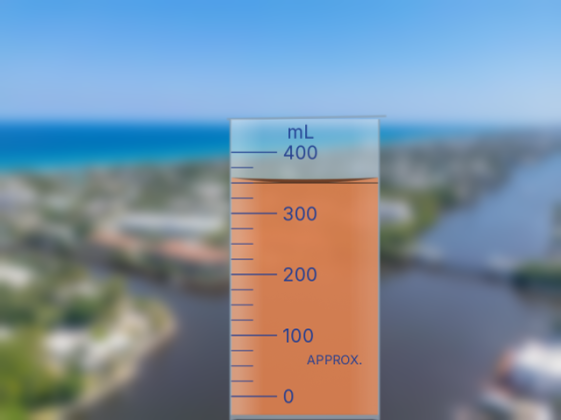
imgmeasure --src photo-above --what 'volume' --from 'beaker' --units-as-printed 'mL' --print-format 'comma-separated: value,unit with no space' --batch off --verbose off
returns 350,mL
